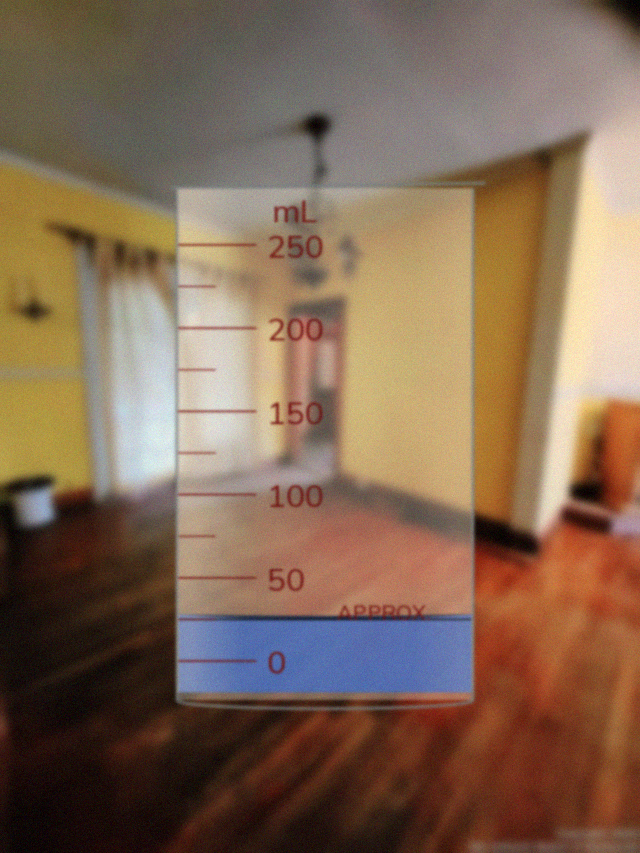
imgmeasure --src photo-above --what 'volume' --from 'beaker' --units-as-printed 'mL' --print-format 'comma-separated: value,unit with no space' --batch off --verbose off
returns 25,mL
